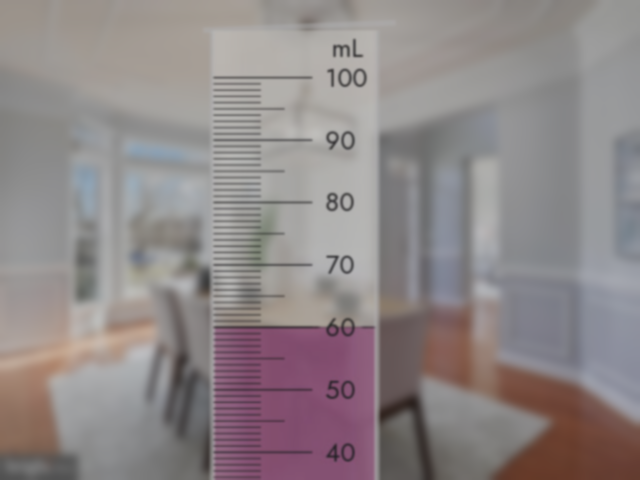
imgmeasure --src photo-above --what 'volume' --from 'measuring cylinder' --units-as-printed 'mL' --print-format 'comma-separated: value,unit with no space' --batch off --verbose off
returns 60,mL
